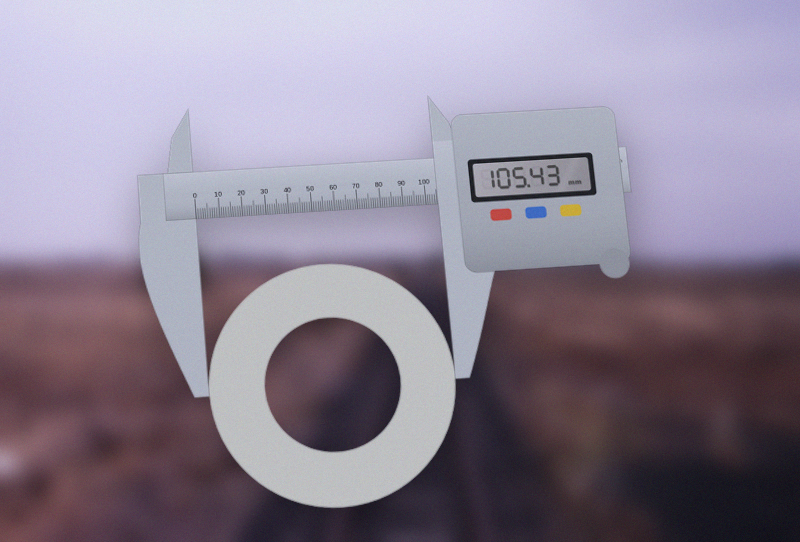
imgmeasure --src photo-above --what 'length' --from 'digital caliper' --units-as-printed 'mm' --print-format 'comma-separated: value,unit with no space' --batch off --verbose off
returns 105.43,mm
